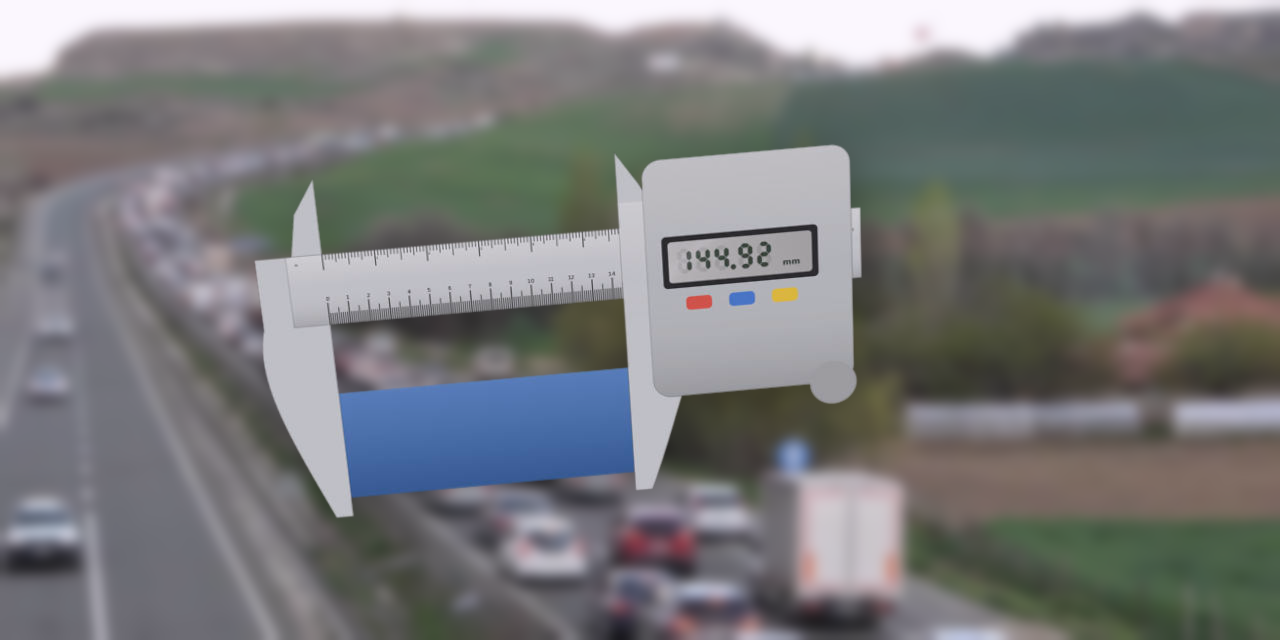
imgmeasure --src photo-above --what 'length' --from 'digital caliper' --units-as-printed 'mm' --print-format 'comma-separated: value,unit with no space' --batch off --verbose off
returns 144.92,mm
